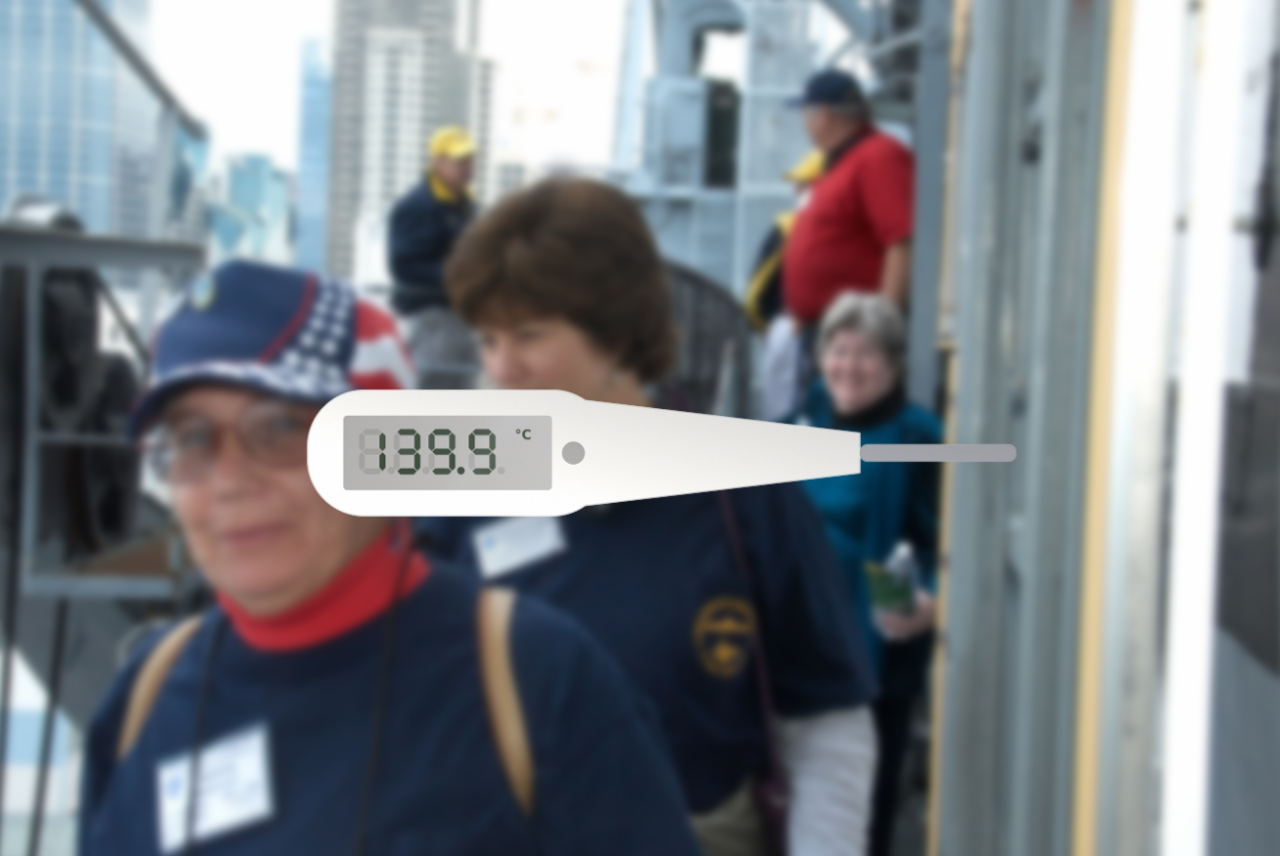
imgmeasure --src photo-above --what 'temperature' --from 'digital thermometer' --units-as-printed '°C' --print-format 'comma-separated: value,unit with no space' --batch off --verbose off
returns 139.9,°C
